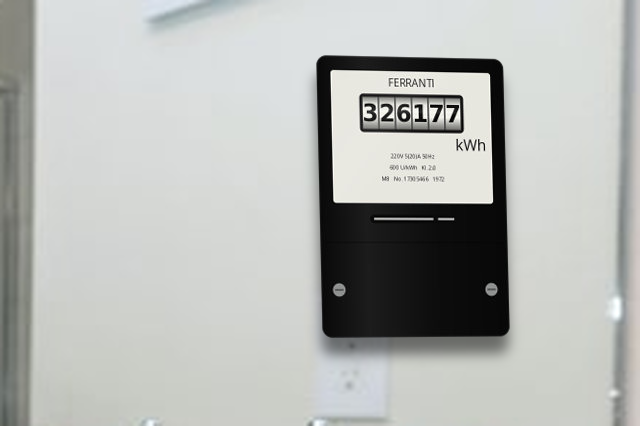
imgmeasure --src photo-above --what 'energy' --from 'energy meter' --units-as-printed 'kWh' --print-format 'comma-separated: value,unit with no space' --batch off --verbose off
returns 326177,kWh
